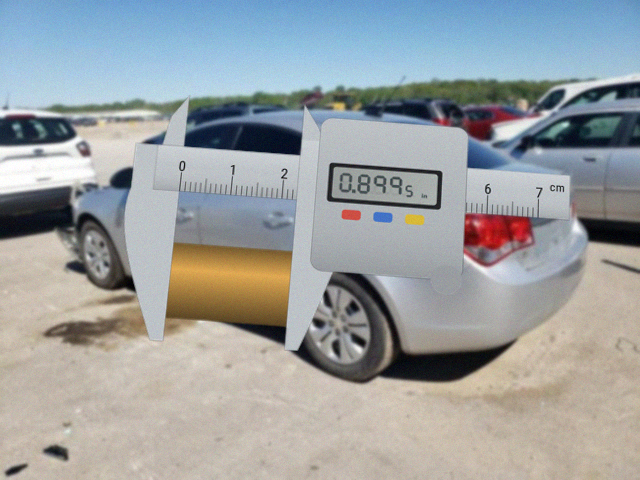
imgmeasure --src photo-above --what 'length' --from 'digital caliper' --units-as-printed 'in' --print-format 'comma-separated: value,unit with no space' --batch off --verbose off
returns 0.8995,in
